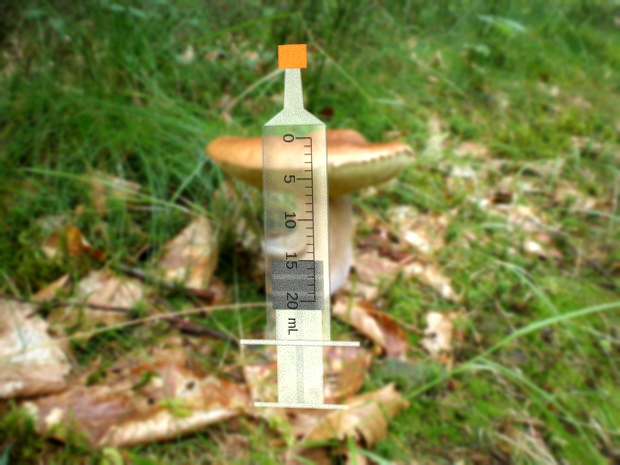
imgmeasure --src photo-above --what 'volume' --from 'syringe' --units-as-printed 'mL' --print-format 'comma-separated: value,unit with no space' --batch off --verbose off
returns 15,mL
